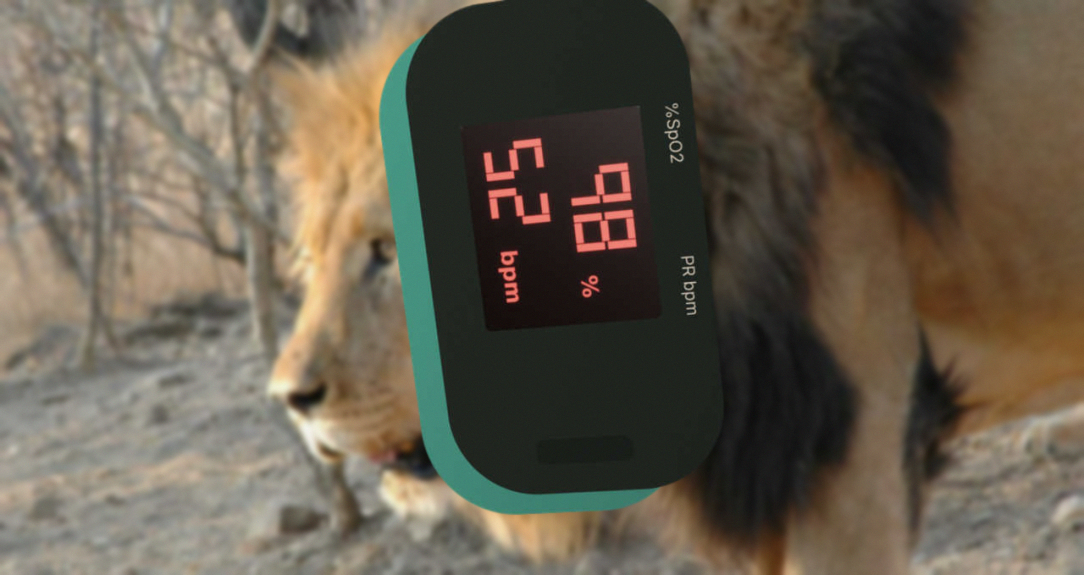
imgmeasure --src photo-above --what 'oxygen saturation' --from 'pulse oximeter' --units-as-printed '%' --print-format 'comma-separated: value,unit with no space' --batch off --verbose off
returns 98,%
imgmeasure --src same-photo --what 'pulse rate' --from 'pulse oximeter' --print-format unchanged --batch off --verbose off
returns 52,bpm
